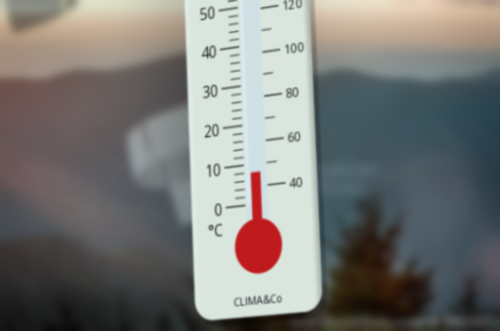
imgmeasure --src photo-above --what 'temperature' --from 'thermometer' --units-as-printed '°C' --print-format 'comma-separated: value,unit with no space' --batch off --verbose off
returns 8,°C
